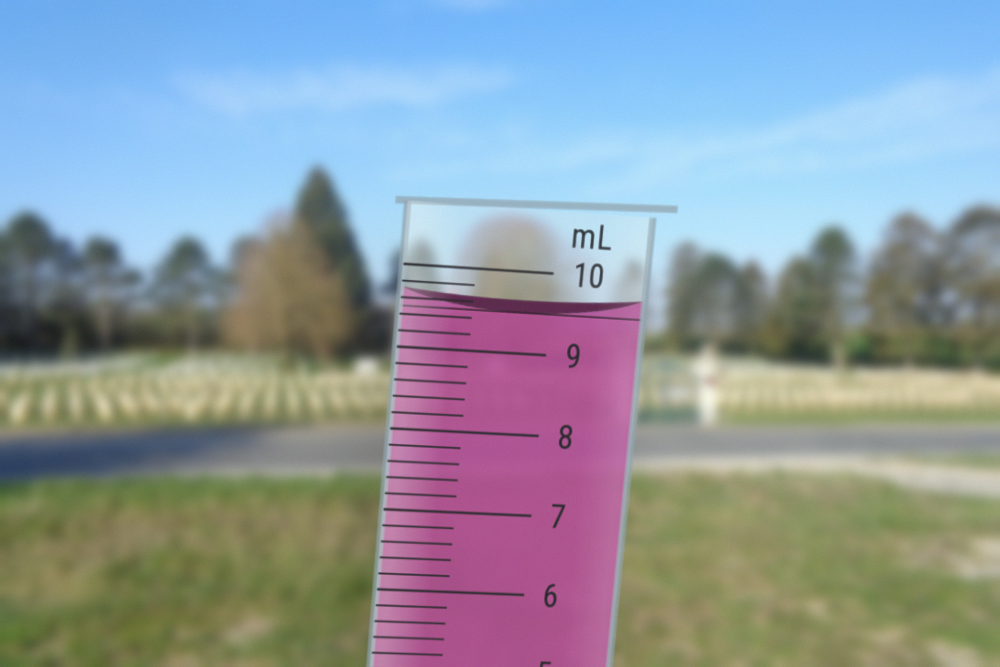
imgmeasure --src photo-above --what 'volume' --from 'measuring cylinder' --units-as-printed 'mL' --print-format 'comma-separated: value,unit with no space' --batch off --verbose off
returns 9.5,mL
